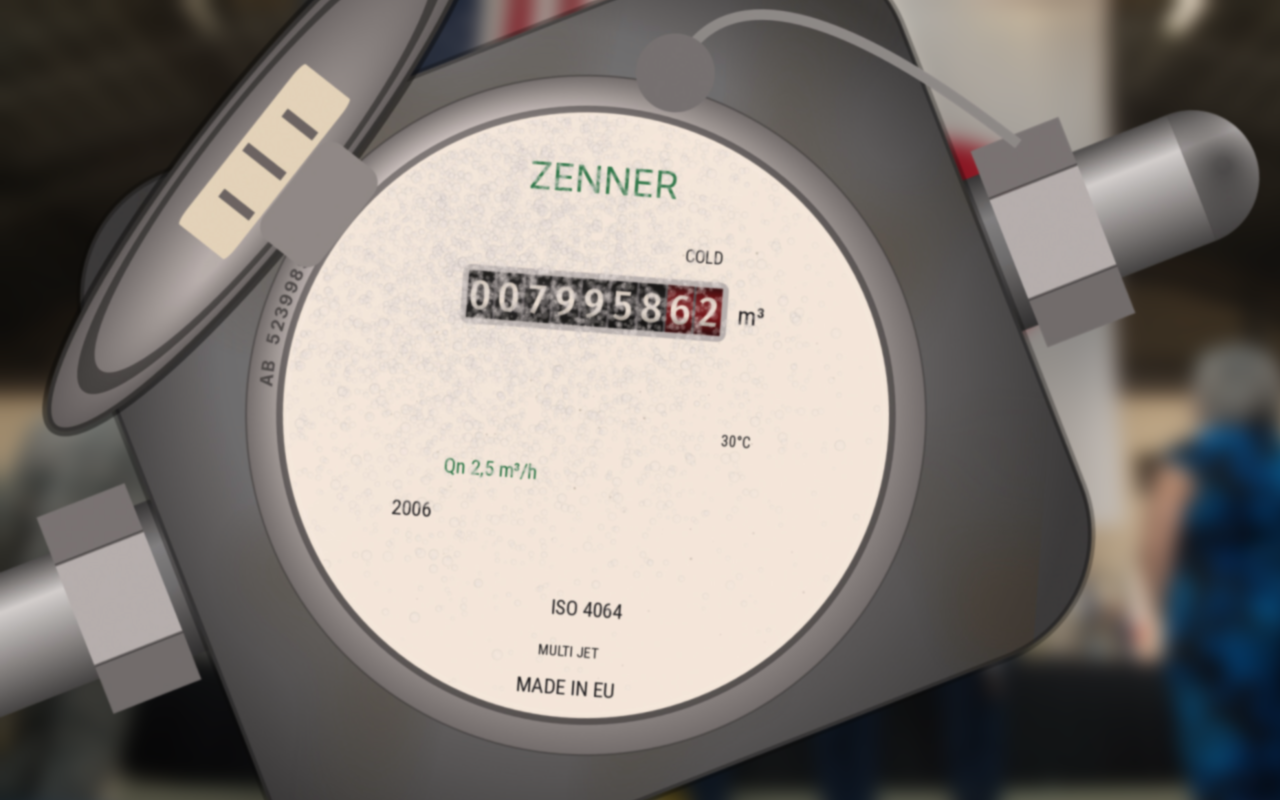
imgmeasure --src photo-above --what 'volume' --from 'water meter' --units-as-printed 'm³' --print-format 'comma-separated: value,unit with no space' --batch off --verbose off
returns 79958.62,m³
